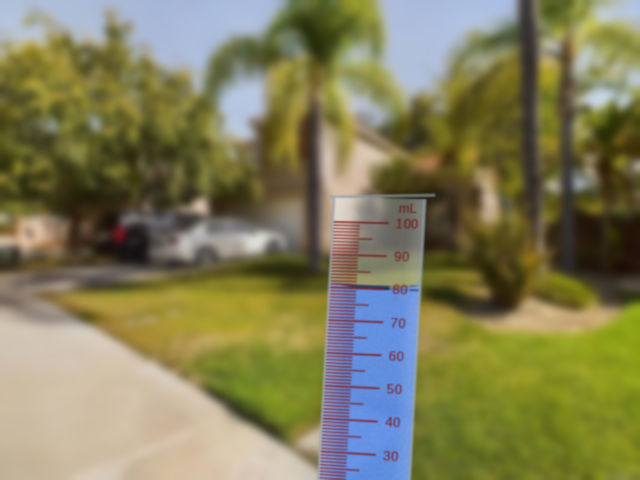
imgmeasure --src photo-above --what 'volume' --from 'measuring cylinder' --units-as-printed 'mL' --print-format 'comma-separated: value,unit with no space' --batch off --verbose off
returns 80,mL
